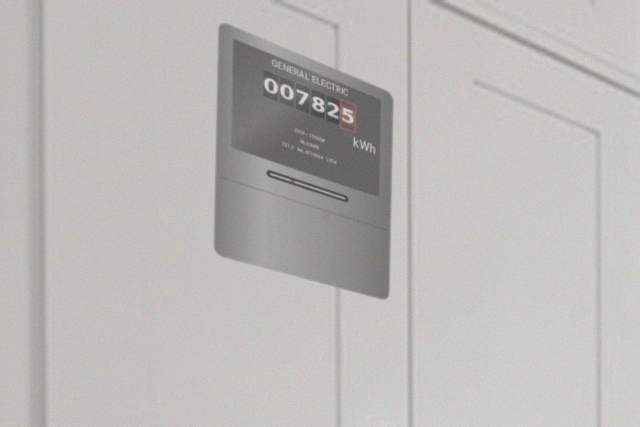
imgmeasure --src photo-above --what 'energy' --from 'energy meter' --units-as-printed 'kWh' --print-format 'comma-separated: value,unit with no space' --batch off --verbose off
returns 782.5,kWh
